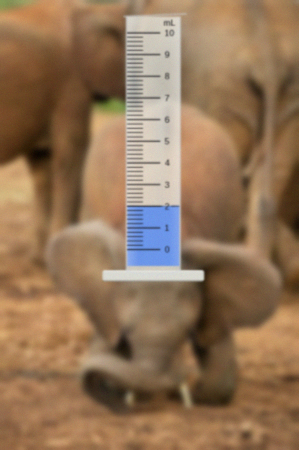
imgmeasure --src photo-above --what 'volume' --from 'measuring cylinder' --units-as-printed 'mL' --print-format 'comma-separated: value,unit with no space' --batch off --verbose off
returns 2,mL
